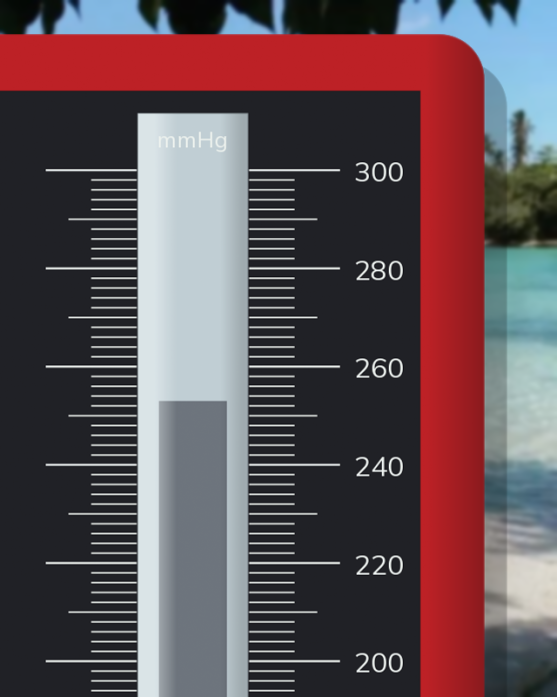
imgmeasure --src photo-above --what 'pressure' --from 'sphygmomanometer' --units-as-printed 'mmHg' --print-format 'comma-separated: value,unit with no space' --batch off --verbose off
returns 253,mmHg
